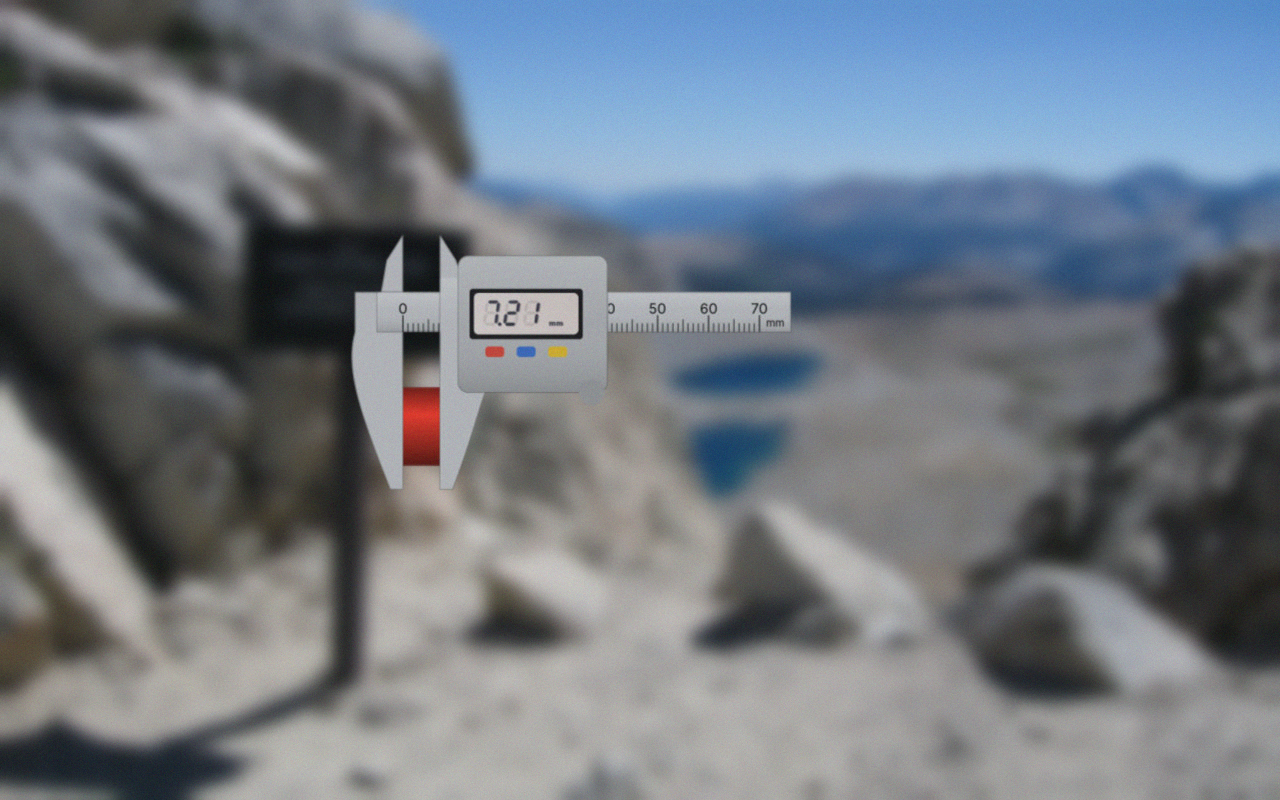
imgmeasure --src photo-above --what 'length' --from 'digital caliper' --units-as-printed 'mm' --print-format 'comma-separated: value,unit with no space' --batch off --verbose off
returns 7.21,mm
